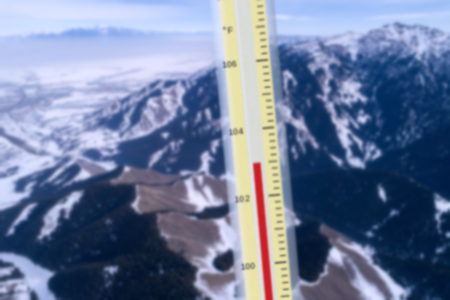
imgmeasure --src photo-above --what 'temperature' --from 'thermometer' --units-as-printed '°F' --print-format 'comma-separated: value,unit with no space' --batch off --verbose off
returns 103,°F
